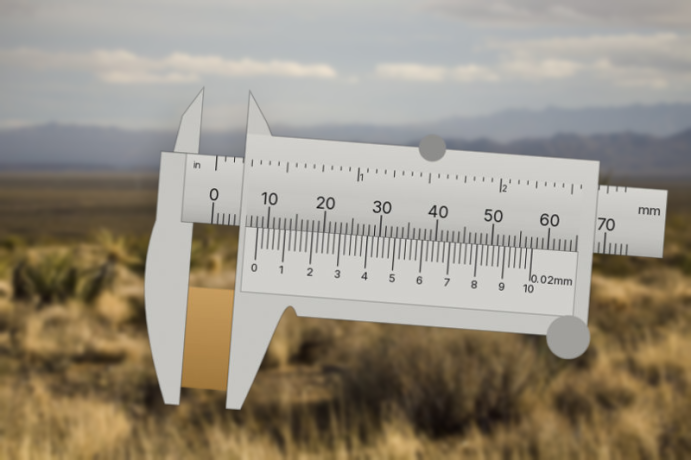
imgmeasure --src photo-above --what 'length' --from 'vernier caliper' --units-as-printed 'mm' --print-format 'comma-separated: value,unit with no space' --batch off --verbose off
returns 8.2,mm
